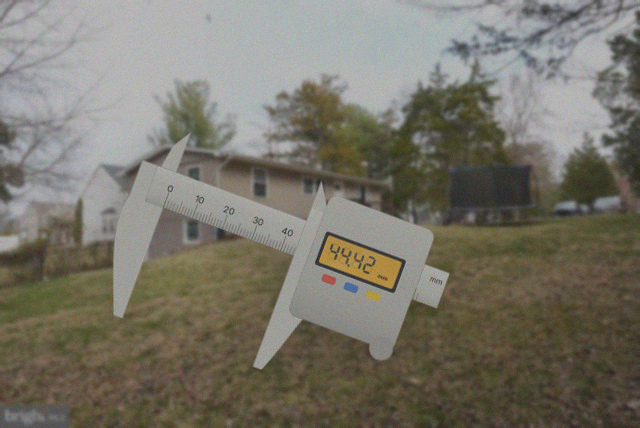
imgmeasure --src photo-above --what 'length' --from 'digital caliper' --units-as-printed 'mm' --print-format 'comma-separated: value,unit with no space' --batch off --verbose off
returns 44.42,mm
